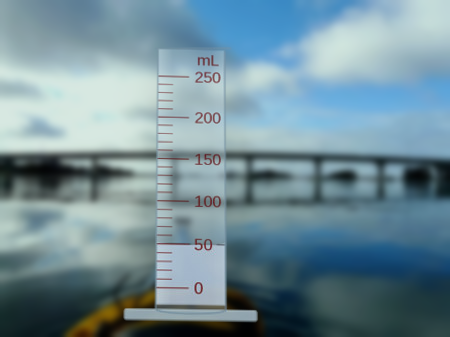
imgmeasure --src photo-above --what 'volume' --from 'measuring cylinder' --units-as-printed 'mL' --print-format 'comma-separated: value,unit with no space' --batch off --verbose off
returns 50,mL
